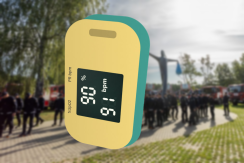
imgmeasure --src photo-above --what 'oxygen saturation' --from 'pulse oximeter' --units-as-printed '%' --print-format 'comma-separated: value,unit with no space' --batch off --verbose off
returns 90,%
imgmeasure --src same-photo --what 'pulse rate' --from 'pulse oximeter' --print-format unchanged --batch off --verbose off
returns 91,bpm
